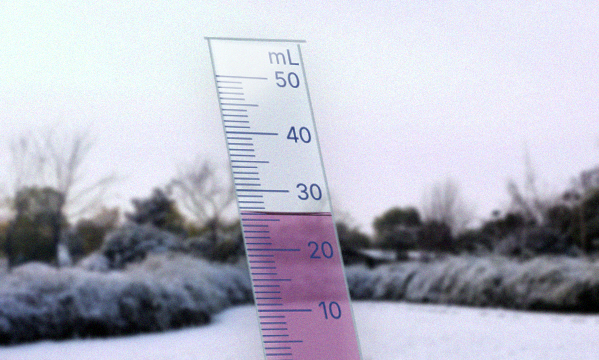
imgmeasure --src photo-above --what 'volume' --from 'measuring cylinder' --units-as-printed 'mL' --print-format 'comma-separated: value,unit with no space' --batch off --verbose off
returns 26,mL
